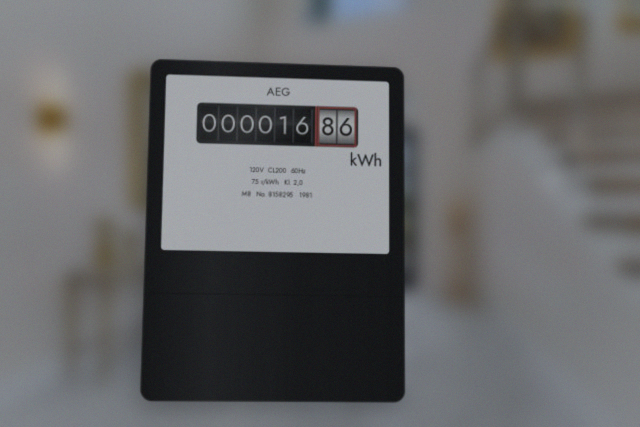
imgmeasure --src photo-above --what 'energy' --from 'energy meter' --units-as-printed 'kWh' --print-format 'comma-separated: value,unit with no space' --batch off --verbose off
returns 16.86,kWh
